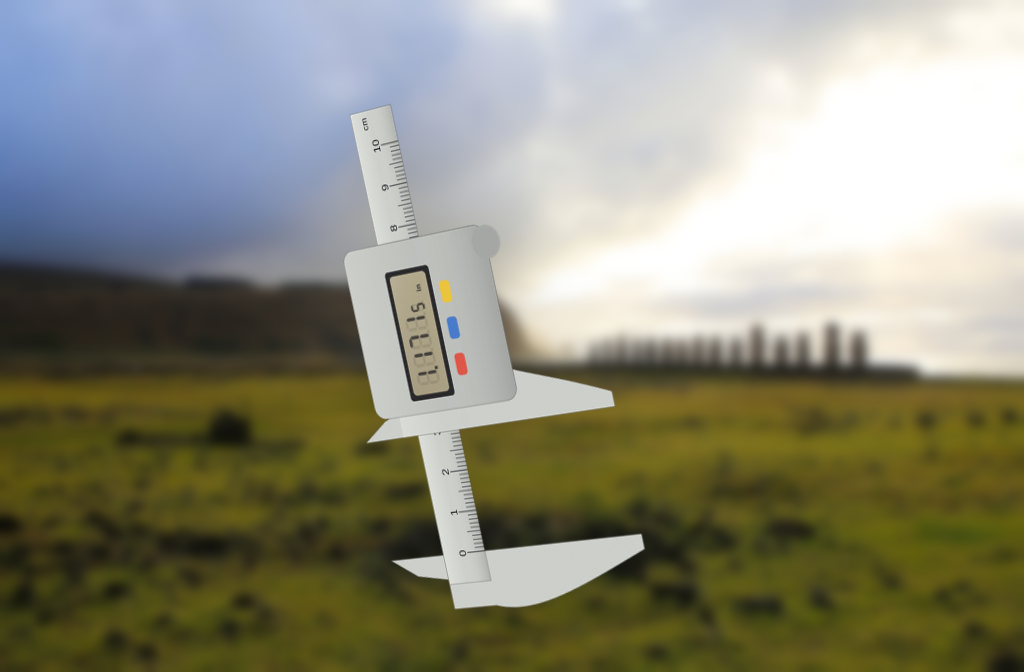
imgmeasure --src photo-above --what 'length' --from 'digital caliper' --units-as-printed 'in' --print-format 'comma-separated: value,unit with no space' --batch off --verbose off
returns 1.1715,in
